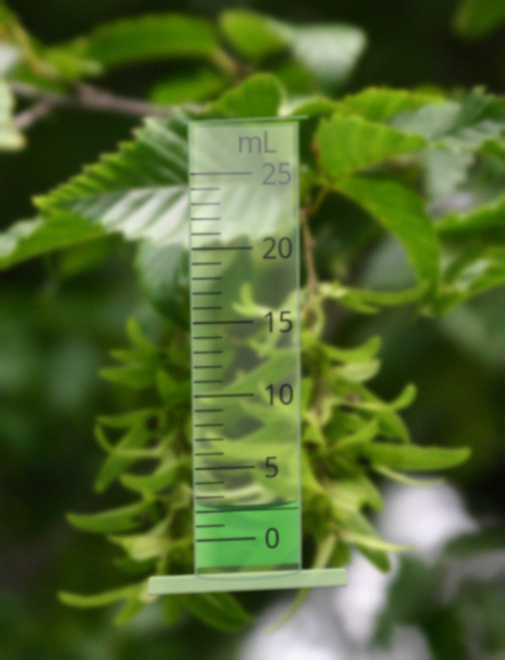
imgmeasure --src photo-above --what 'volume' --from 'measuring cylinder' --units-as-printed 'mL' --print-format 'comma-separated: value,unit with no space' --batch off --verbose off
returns 2,mL
